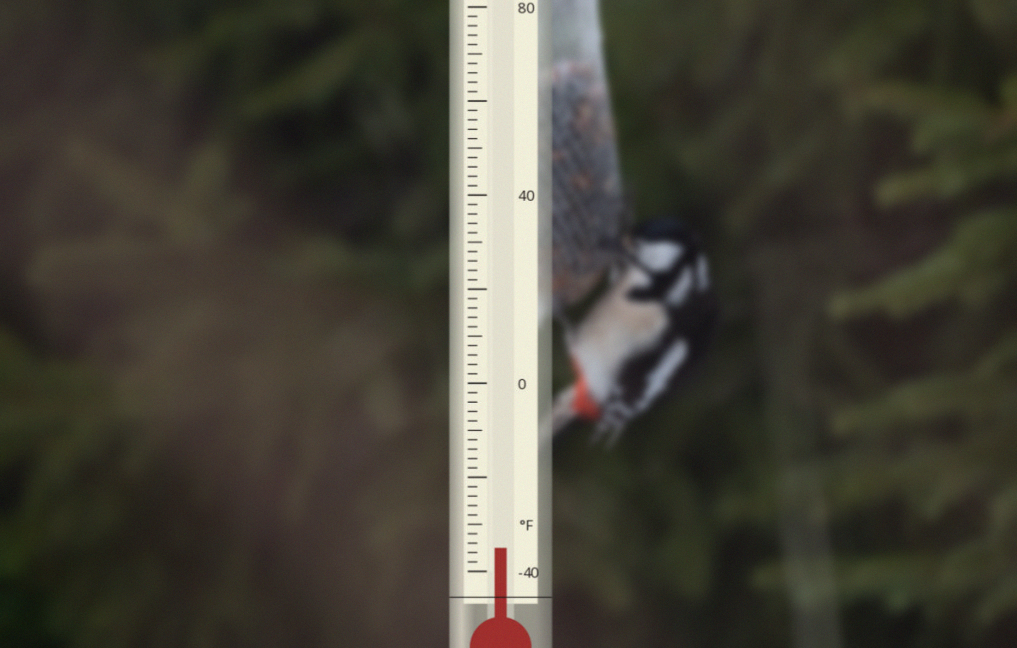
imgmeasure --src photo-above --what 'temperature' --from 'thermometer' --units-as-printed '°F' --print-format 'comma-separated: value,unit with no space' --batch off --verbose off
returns -35,°F
